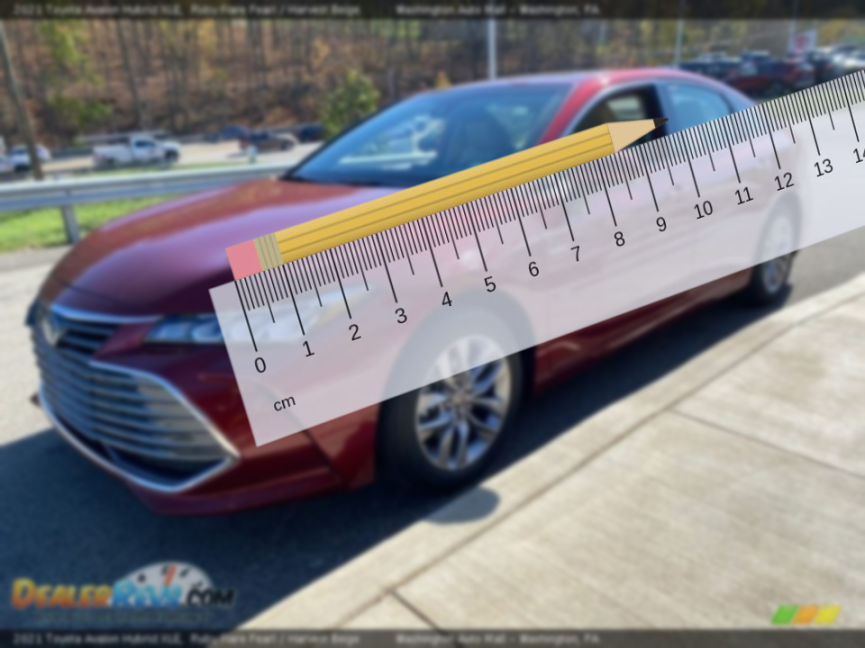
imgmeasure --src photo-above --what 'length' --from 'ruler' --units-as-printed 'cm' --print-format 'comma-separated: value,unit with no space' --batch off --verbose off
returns 9.8,cm
